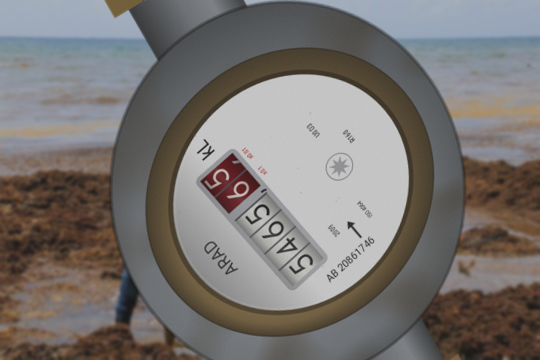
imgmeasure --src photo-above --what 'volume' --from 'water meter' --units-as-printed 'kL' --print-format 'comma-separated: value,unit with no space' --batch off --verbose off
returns 5465.65,kL
